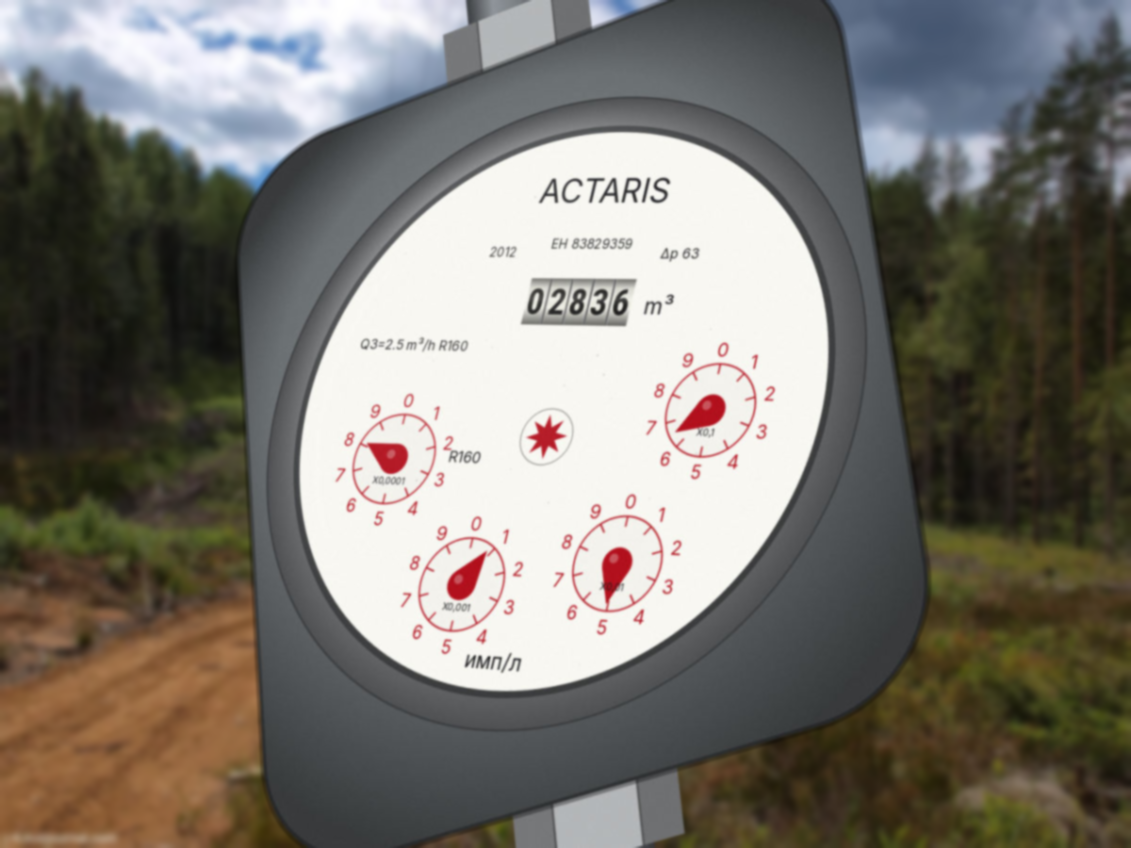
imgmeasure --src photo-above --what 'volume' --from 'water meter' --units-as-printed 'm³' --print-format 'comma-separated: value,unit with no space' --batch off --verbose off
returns 2836.6508,m³
